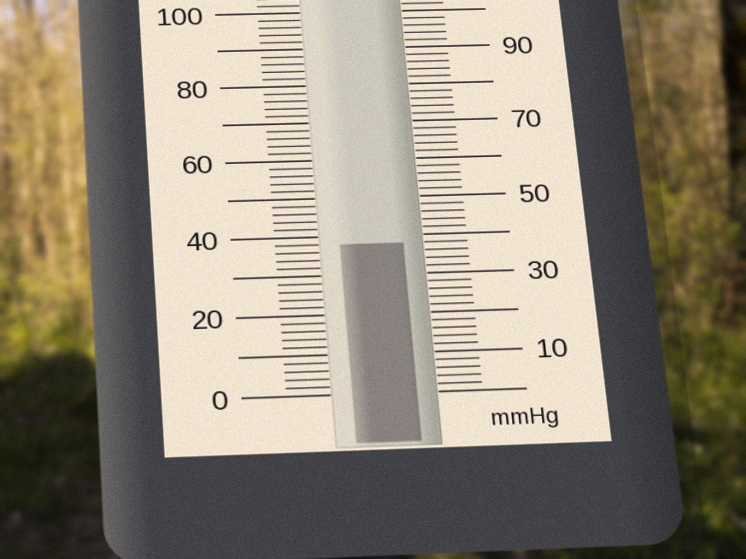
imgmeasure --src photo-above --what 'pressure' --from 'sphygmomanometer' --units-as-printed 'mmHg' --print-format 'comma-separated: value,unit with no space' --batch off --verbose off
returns 38,mmHg
